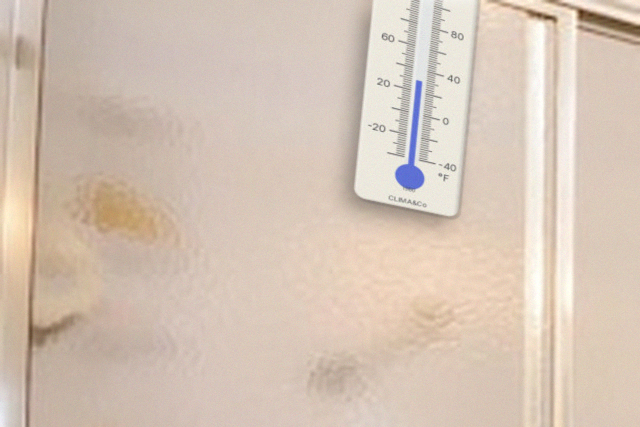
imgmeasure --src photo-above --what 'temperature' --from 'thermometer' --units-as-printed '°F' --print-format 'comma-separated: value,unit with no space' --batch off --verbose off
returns 30,°F
